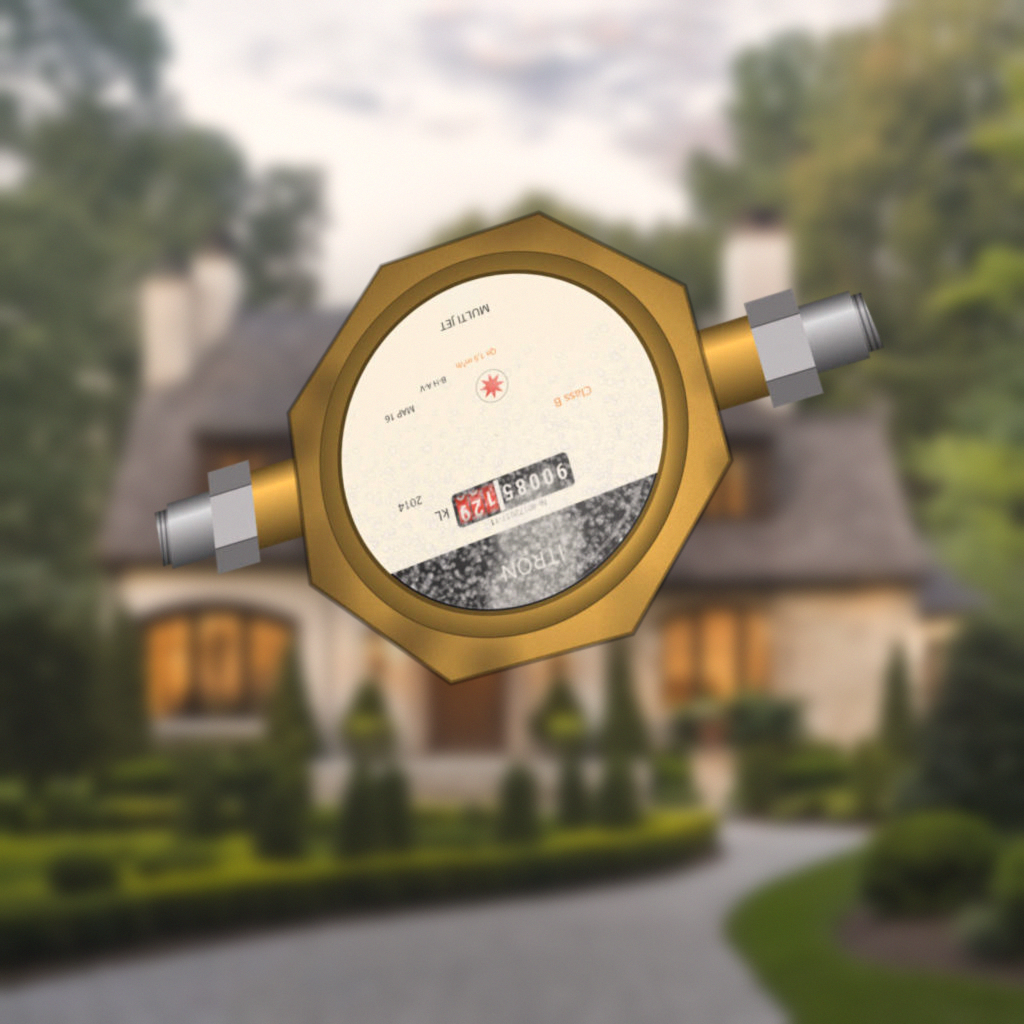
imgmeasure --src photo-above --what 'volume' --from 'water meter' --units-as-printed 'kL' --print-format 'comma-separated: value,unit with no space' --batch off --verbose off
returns 90085.129,kL
